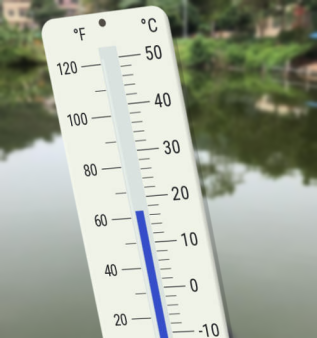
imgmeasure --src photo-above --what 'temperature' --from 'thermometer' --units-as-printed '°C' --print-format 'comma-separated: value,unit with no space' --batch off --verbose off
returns 17,°C
